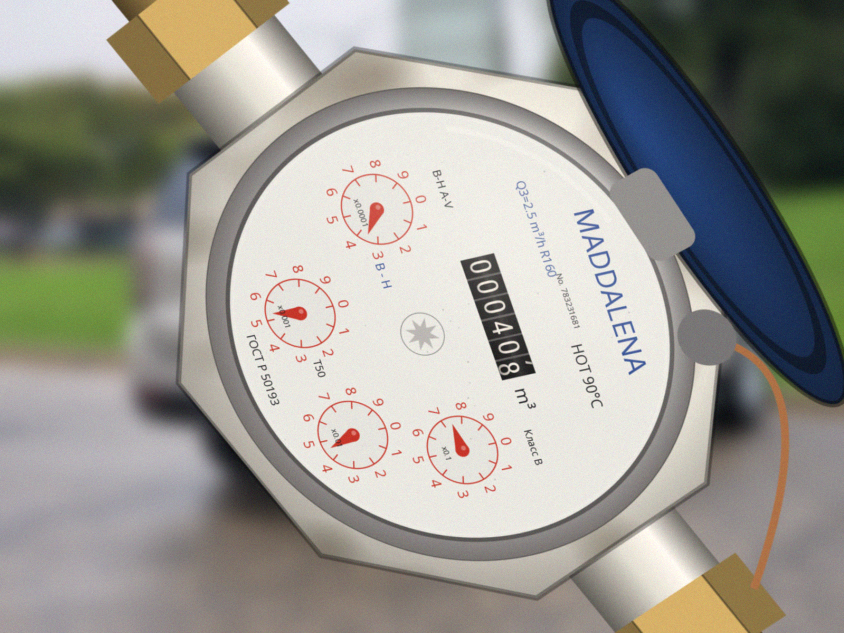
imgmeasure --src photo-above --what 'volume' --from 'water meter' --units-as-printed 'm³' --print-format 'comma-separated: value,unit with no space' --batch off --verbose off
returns 407.7453,m³
